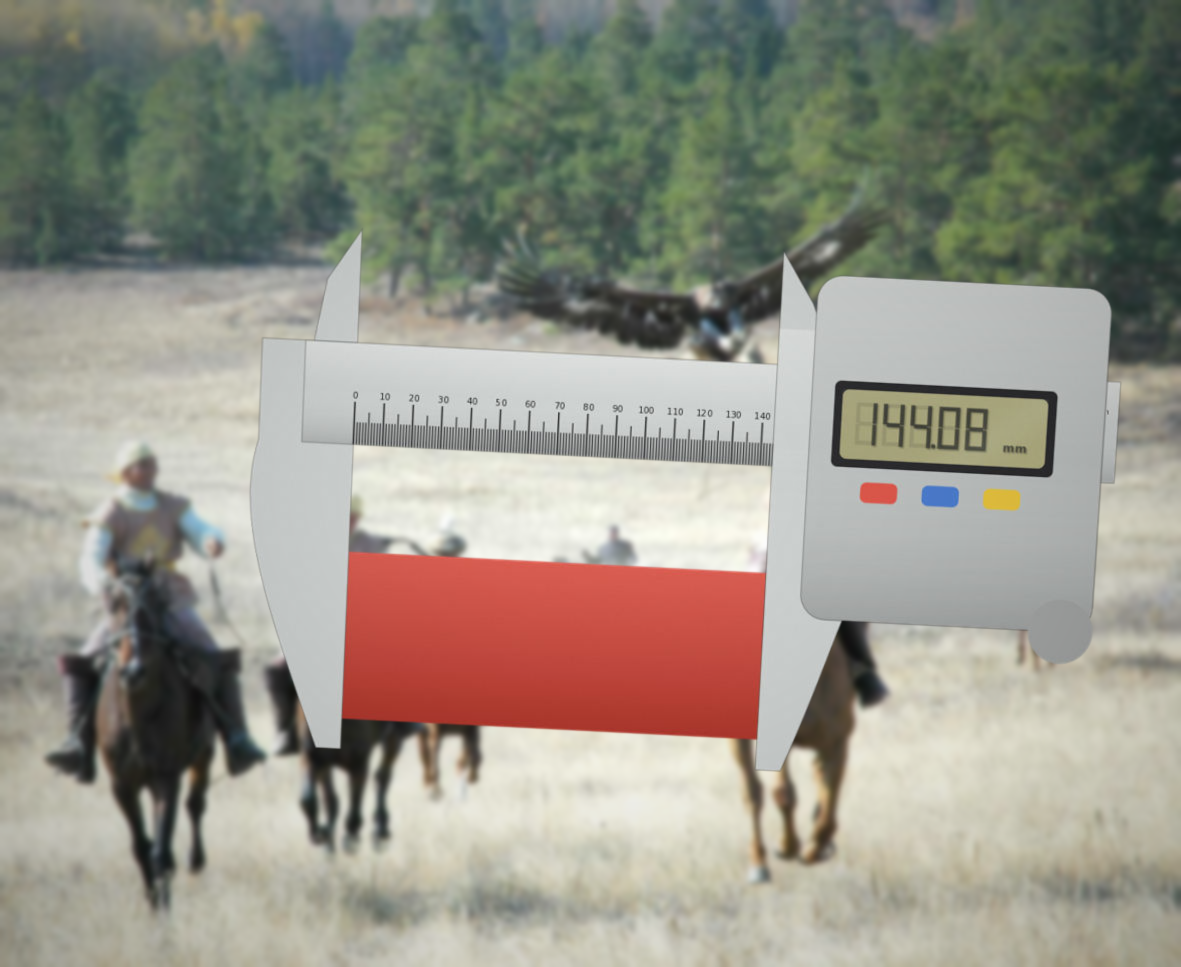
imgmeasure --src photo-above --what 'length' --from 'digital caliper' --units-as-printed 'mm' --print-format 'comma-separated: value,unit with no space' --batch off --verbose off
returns 144.08,mm
